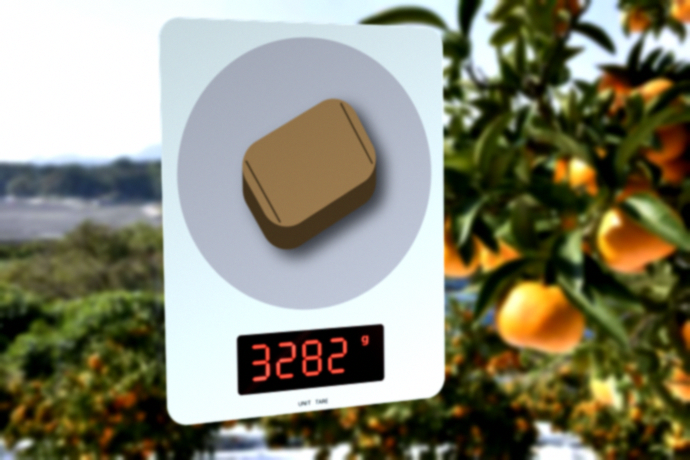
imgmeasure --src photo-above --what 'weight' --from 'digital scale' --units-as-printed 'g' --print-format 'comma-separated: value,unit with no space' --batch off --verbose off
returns 3282,g
